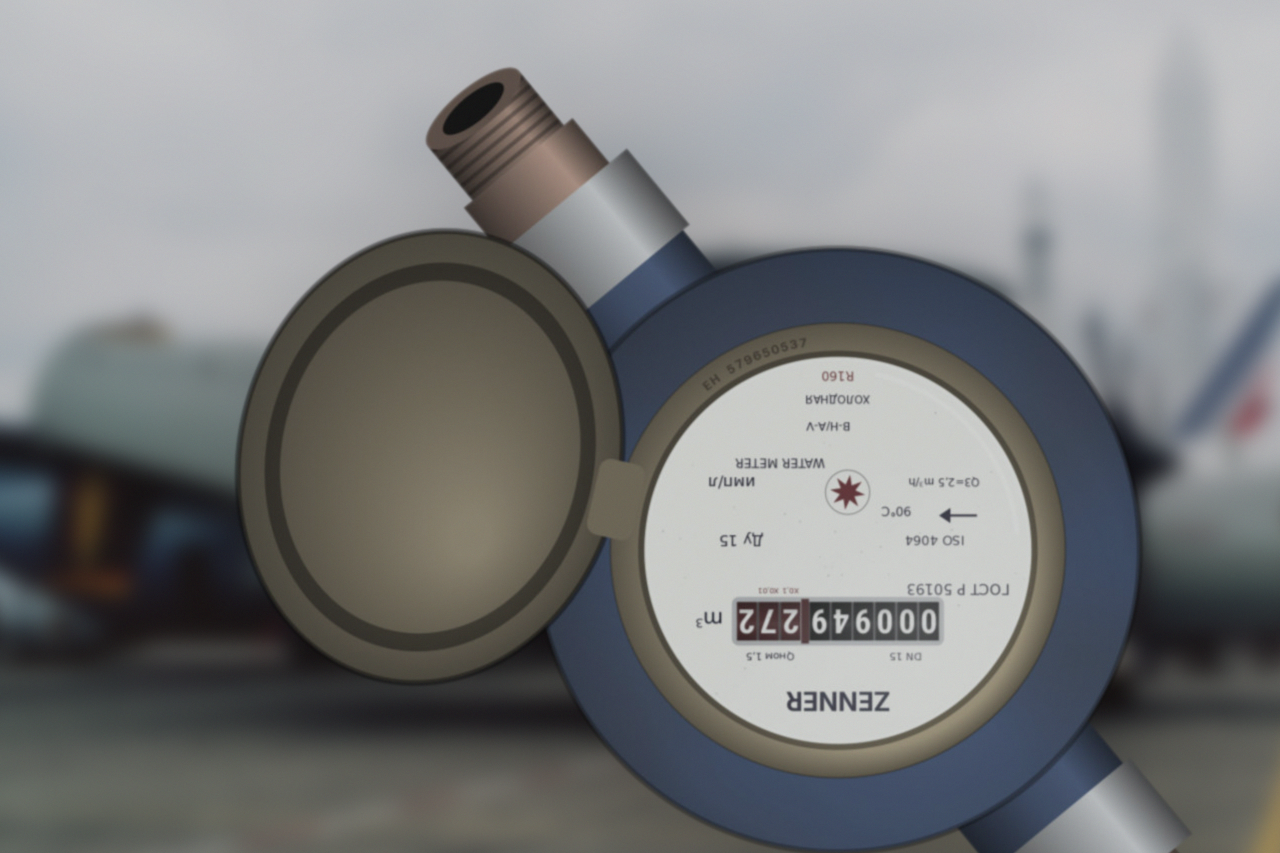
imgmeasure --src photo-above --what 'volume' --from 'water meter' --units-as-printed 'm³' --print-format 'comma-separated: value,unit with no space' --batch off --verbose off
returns 949.272,m³
